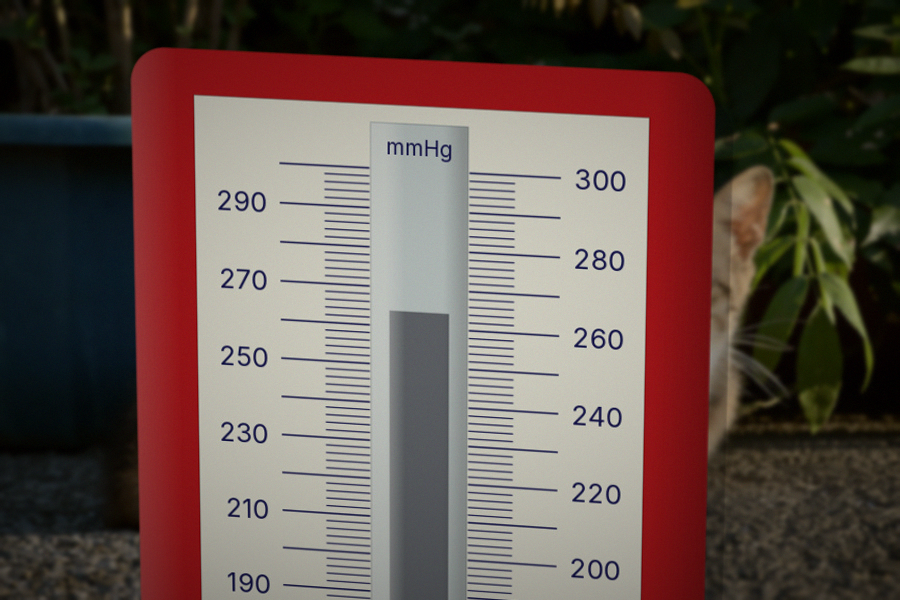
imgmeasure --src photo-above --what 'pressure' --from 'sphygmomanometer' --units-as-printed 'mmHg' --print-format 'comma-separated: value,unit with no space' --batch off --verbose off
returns 264,mmHg
